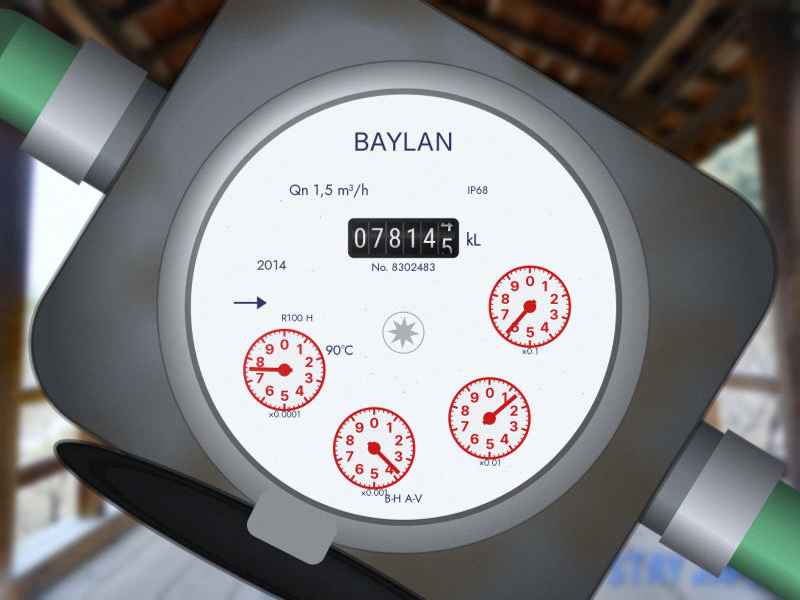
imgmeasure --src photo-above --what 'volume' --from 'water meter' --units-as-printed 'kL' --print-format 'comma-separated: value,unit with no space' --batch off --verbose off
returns 78144.6137,kL
